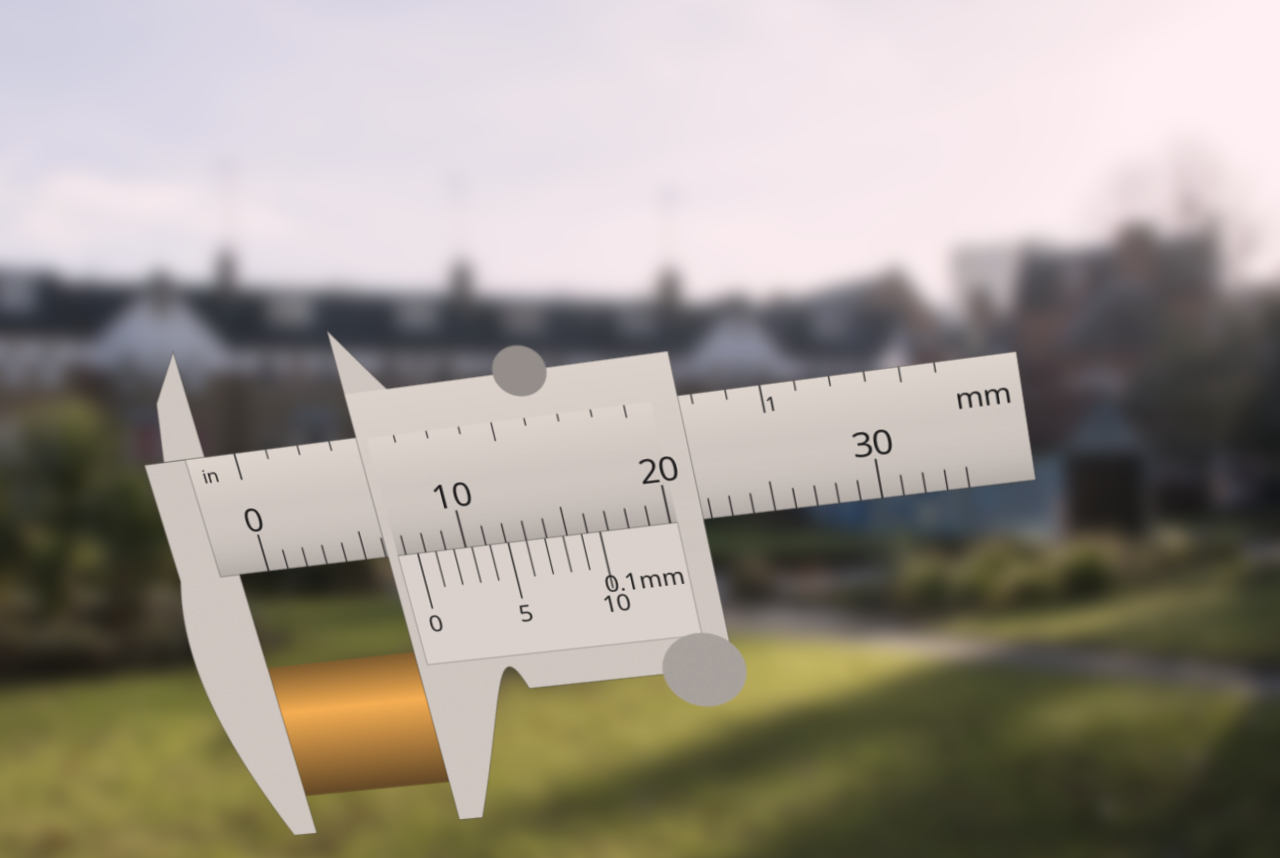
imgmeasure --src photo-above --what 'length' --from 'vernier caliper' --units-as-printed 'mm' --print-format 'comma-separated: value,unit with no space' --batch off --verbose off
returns 7.6,mm
